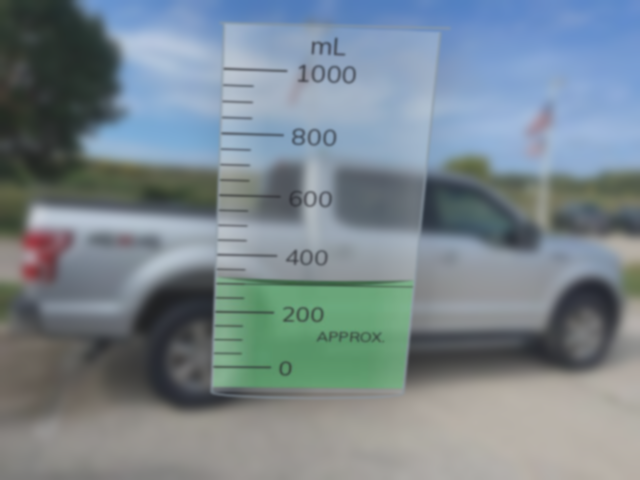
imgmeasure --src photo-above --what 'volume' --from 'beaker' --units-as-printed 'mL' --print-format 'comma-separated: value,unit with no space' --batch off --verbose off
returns 300,mL
